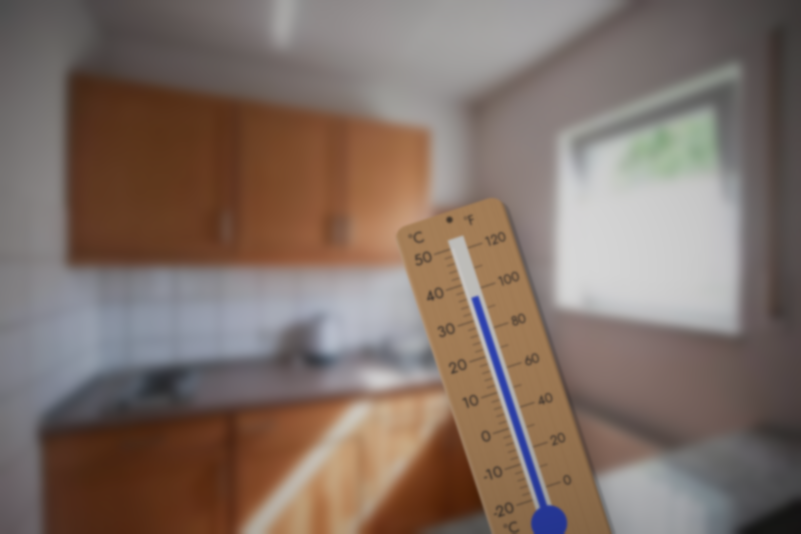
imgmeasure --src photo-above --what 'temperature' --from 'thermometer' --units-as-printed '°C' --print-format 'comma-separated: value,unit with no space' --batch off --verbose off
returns 36,°C
